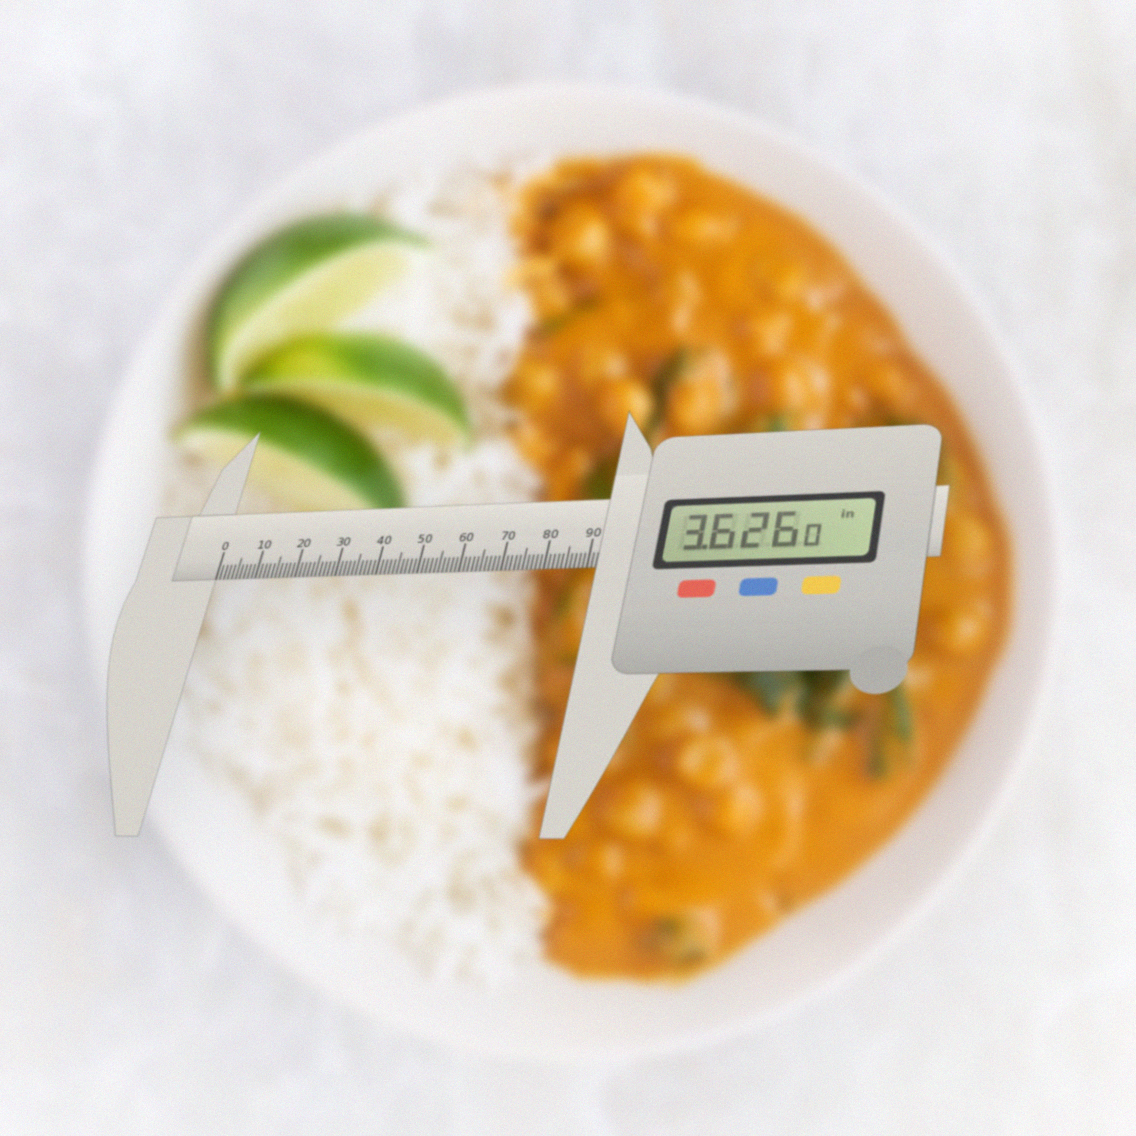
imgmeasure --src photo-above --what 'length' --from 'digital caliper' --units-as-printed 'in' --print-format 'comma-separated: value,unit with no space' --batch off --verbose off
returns 3.6260,in
